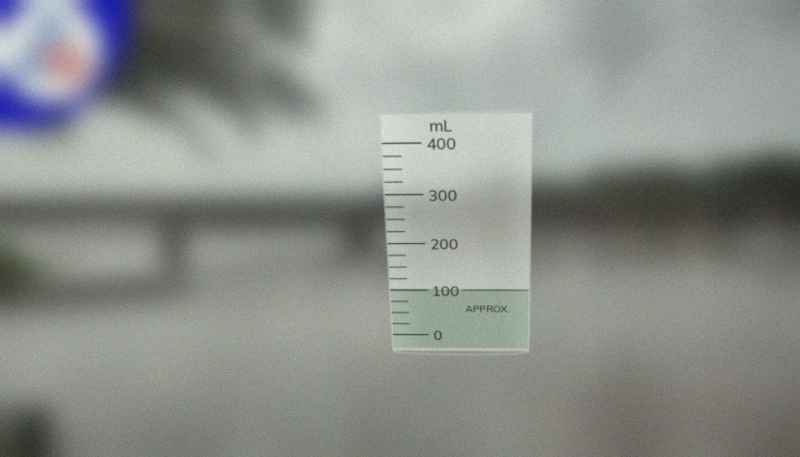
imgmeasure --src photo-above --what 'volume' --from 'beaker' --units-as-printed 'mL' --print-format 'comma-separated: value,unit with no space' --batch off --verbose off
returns 100,mL
